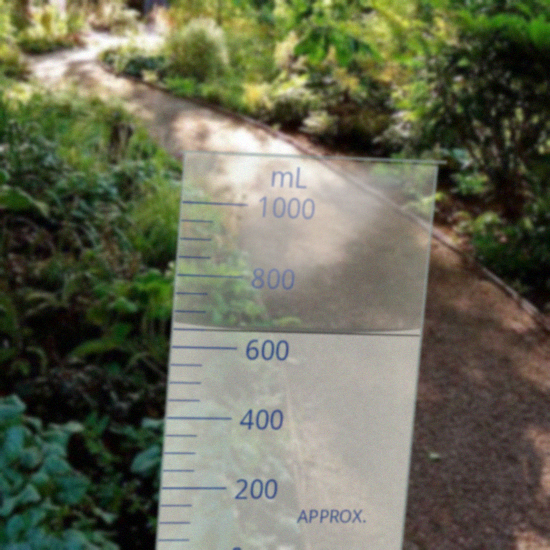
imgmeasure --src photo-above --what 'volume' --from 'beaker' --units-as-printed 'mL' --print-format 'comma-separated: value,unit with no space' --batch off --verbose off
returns 650,mL
